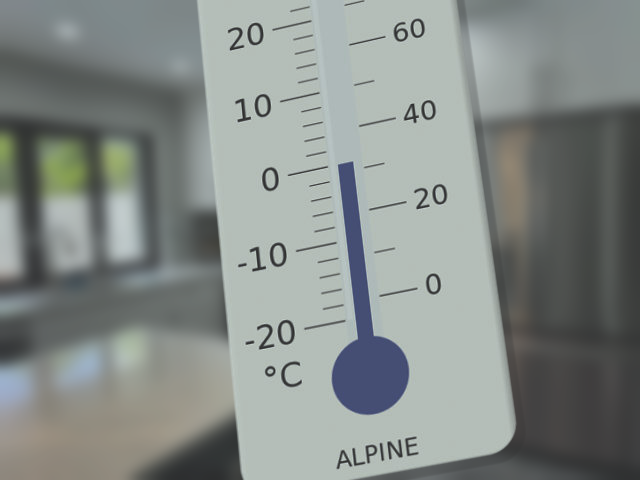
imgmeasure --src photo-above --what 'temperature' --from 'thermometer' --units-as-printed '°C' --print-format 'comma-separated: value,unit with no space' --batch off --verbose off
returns 0,°C
